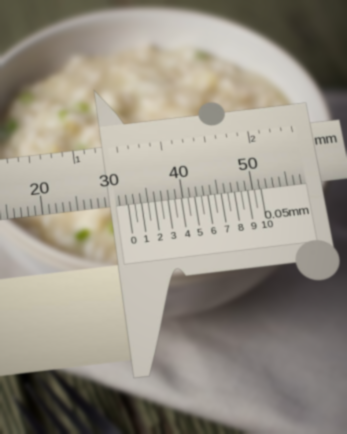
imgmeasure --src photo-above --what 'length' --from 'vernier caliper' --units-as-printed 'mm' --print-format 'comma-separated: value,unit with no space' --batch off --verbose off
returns 32.2,mm
